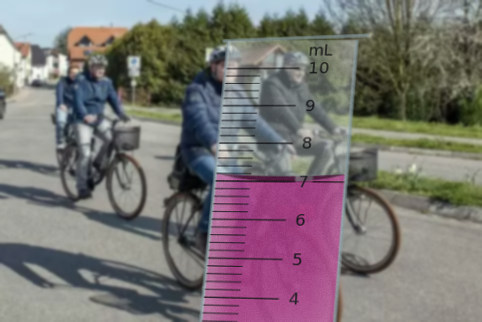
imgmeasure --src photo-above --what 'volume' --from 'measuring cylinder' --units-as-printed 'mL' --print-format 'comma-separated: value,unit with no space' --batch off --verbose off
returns 7,mL
